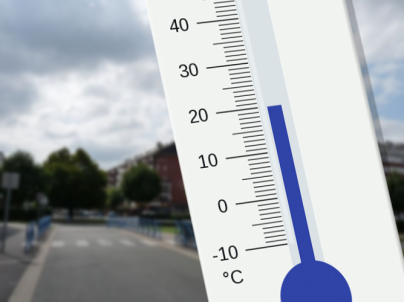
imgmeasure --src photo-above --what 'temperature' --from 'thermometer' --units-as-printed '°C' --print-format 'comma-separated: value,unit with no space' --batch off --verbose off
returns 20,°C
